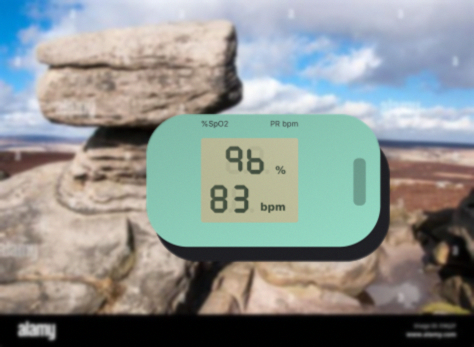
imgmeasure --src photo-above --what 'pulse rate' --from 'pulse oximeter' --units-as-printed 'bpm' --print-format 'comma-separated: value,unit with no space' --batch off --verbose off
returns 83,bpm
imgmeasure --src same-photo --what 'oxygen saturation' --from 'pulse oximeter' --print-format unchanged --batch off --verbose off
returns 96,%
